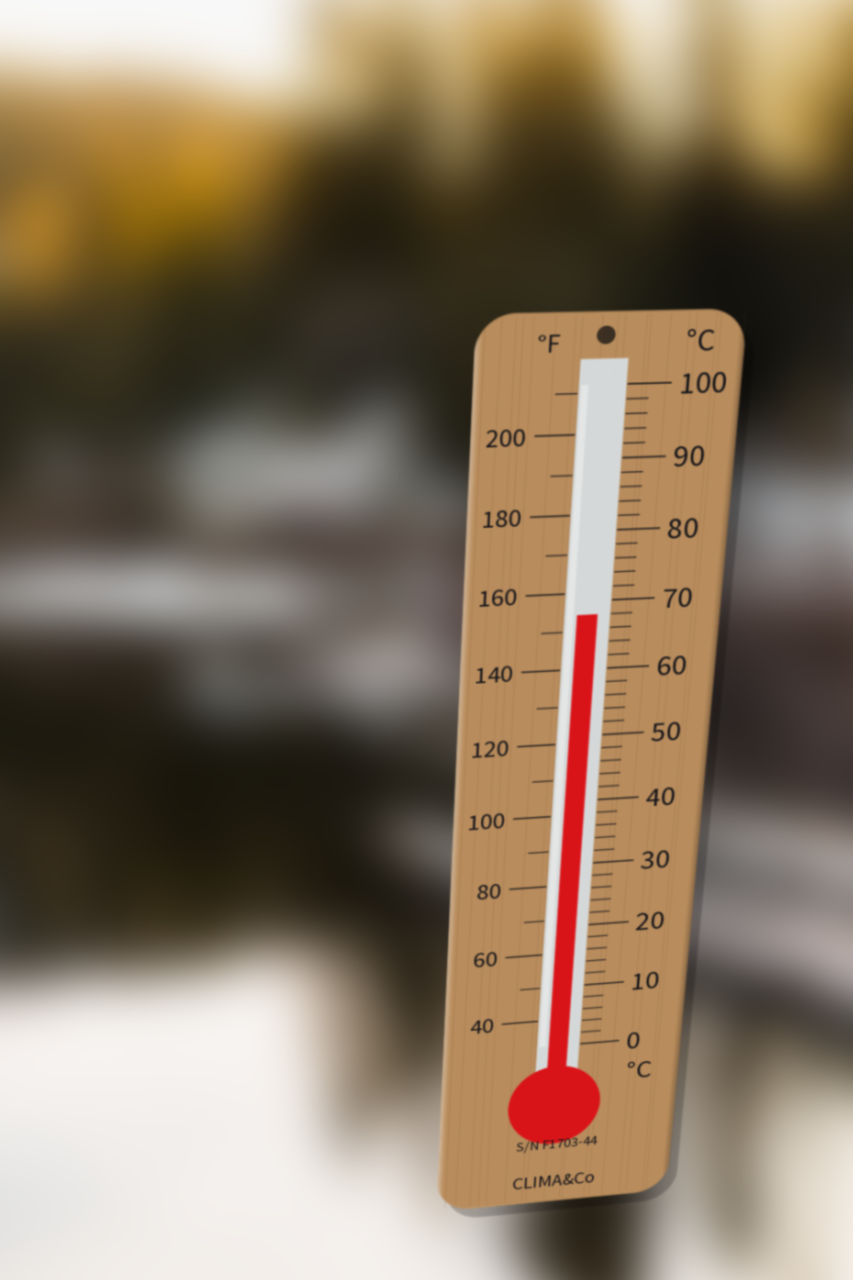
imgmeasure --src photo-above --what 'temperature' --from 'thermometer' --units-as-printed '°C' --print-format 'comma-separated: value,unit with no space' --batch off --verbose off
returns 68,°C
